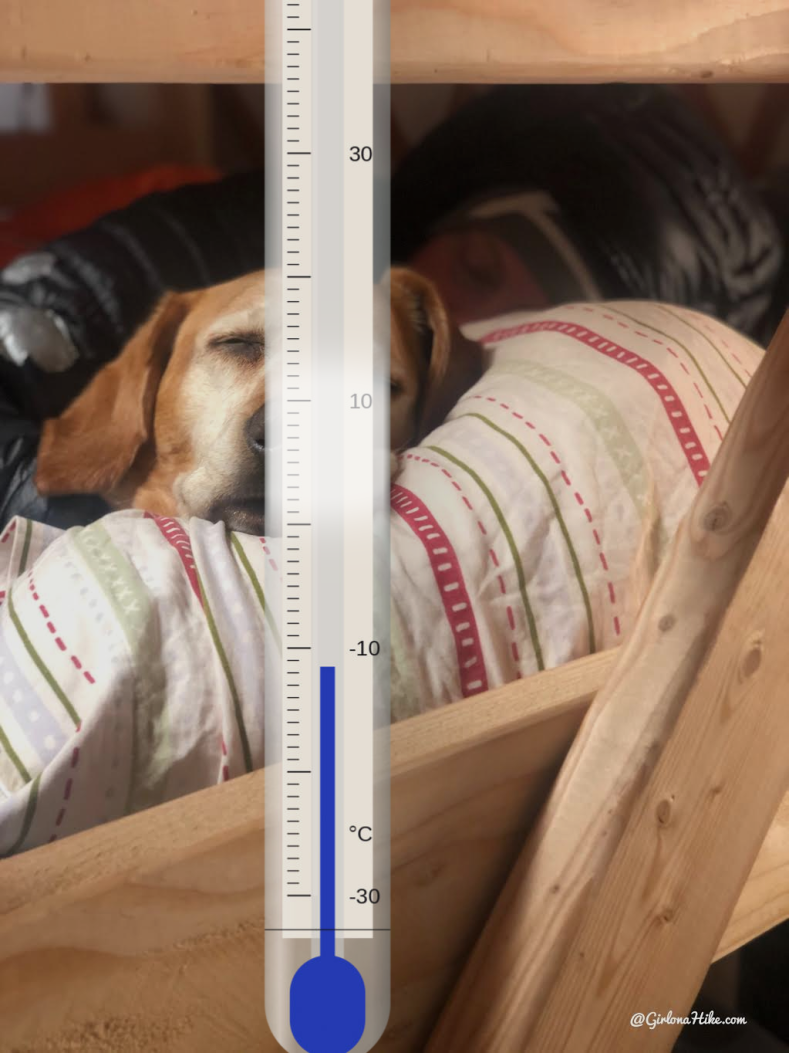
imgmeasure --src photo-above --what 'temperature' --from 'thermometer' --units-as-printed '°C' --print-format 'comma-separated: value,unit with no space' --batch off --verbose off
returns -11.5,°C
